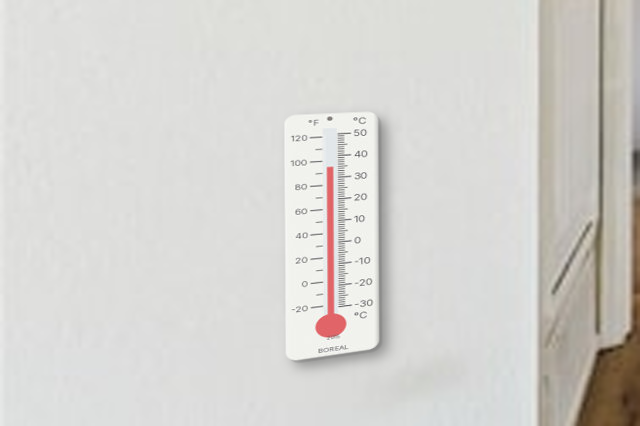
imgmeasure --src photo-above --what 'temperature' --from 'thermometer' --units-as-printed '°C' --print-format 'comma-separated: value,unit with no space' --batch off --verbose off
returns 35,°C
